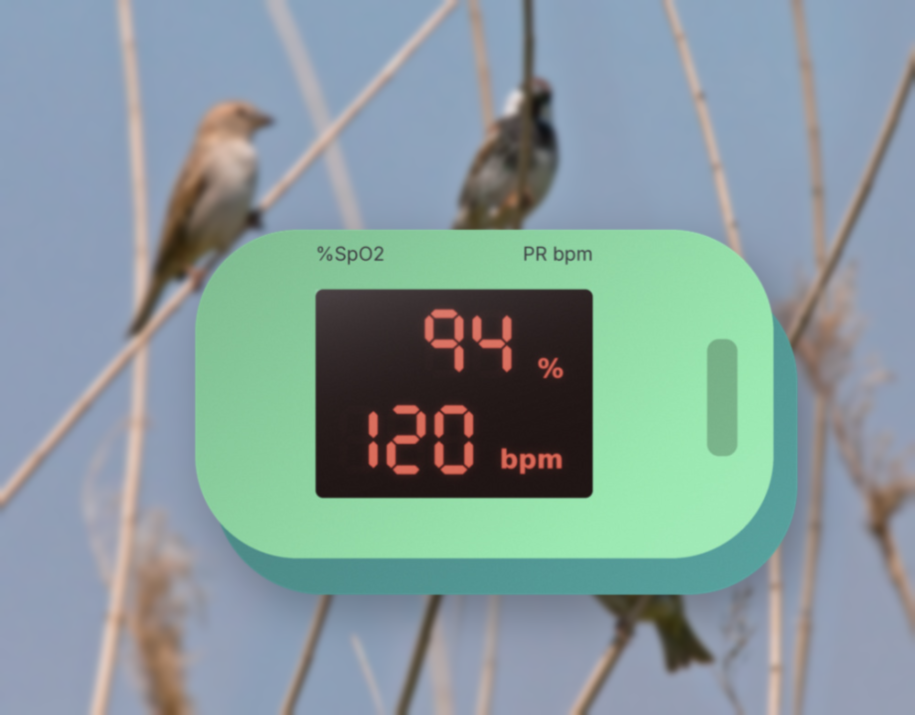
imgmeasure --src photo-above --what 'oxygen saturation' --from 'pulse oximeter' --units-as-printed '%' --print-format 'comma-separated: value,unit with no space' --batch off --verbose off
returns 94,%
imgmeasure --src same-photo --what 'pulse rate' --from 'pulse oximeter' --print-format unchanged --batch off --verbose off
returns 120,bpm
